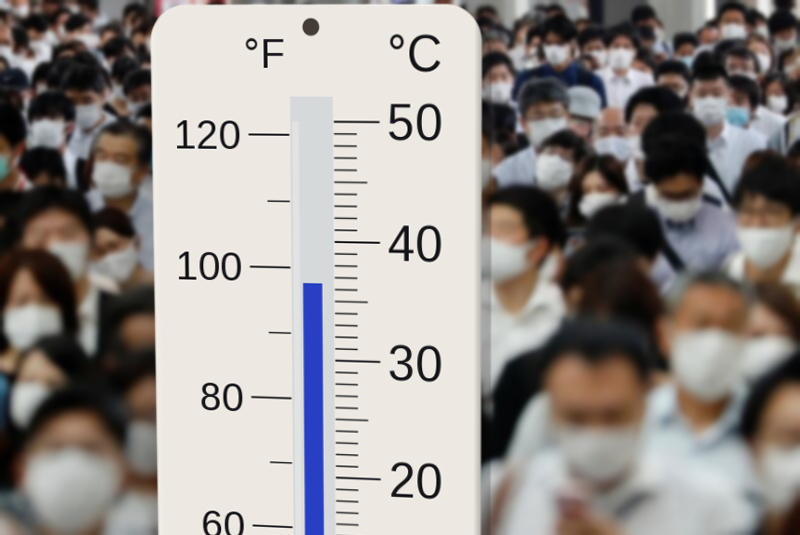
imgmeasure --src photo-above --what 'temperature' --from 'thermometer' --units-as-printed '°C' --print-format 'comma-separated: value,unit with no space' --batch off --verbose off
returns 36.5,°C
